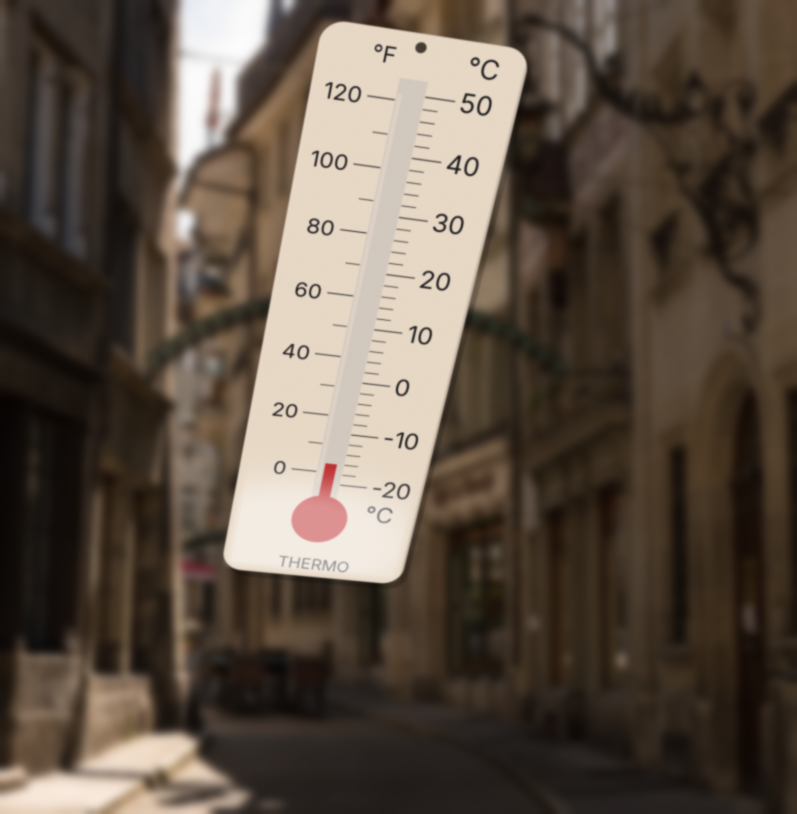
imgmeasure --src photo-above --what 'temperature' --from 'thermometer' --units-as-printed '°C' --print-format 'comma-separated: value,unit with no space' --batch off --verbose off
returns -16,°C
